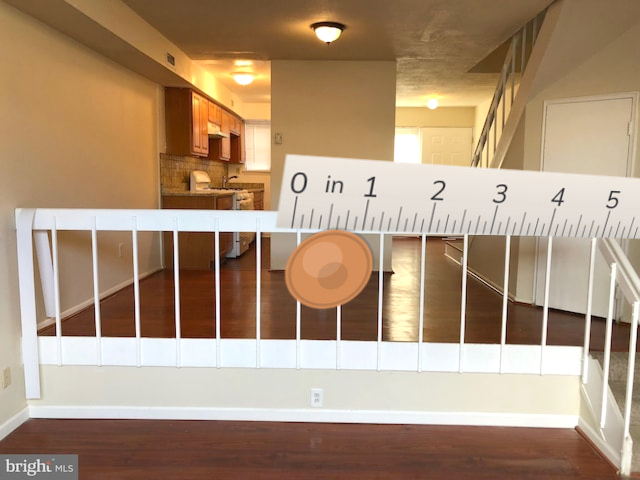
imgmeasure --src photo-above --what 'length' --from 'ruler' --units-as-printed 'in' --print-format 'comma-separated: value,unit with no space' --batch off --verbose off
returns 1.25,in
